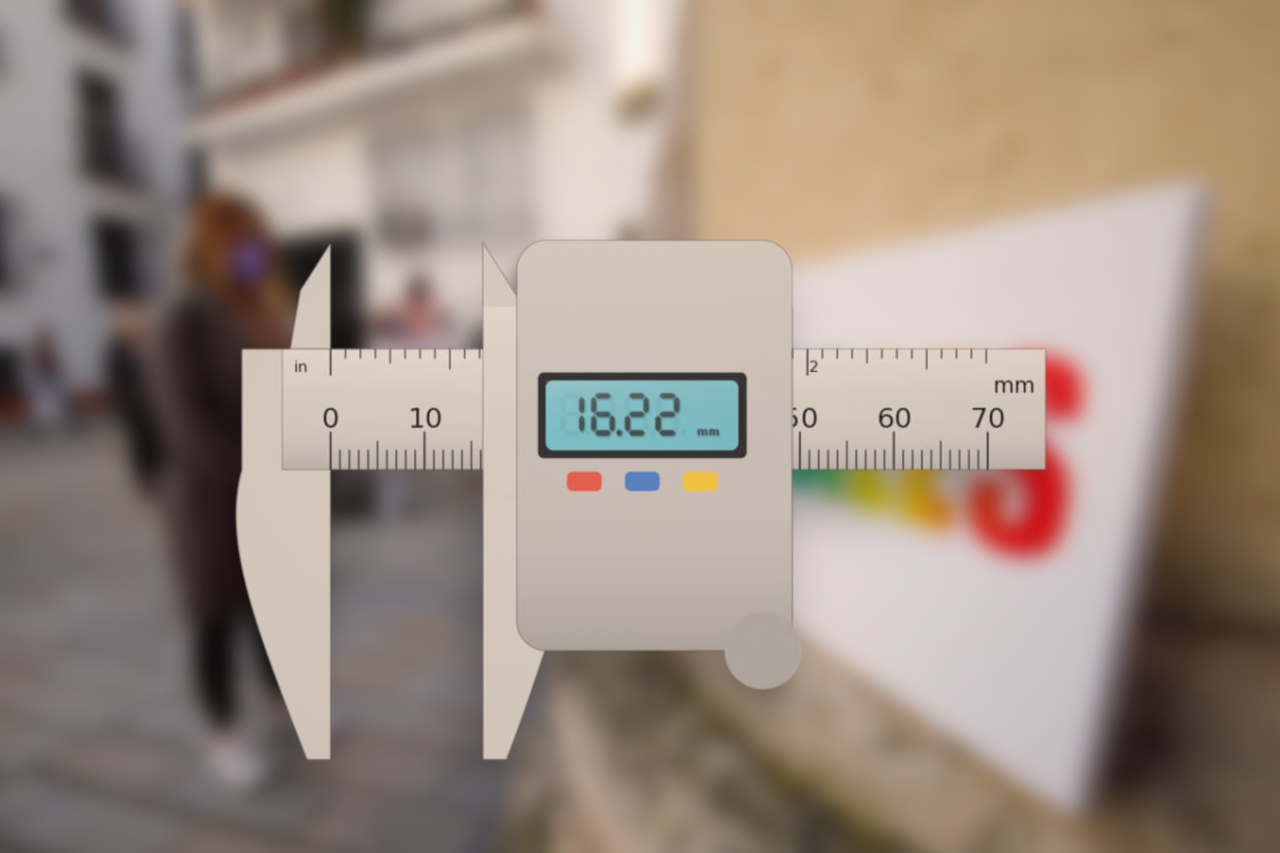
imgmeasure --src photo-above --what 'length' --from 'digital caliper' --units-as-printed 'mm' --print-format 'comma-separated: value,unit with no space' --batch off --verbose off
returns 16.22,mm
